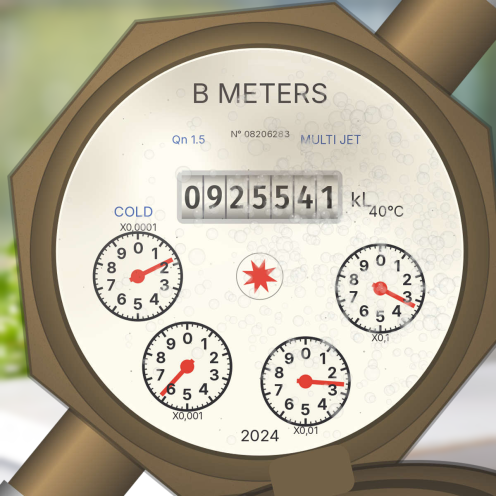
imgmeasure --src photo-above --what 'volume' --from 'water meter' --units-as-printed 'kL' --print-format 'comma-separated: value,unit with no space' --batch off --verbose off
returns 925541.3261,kL
